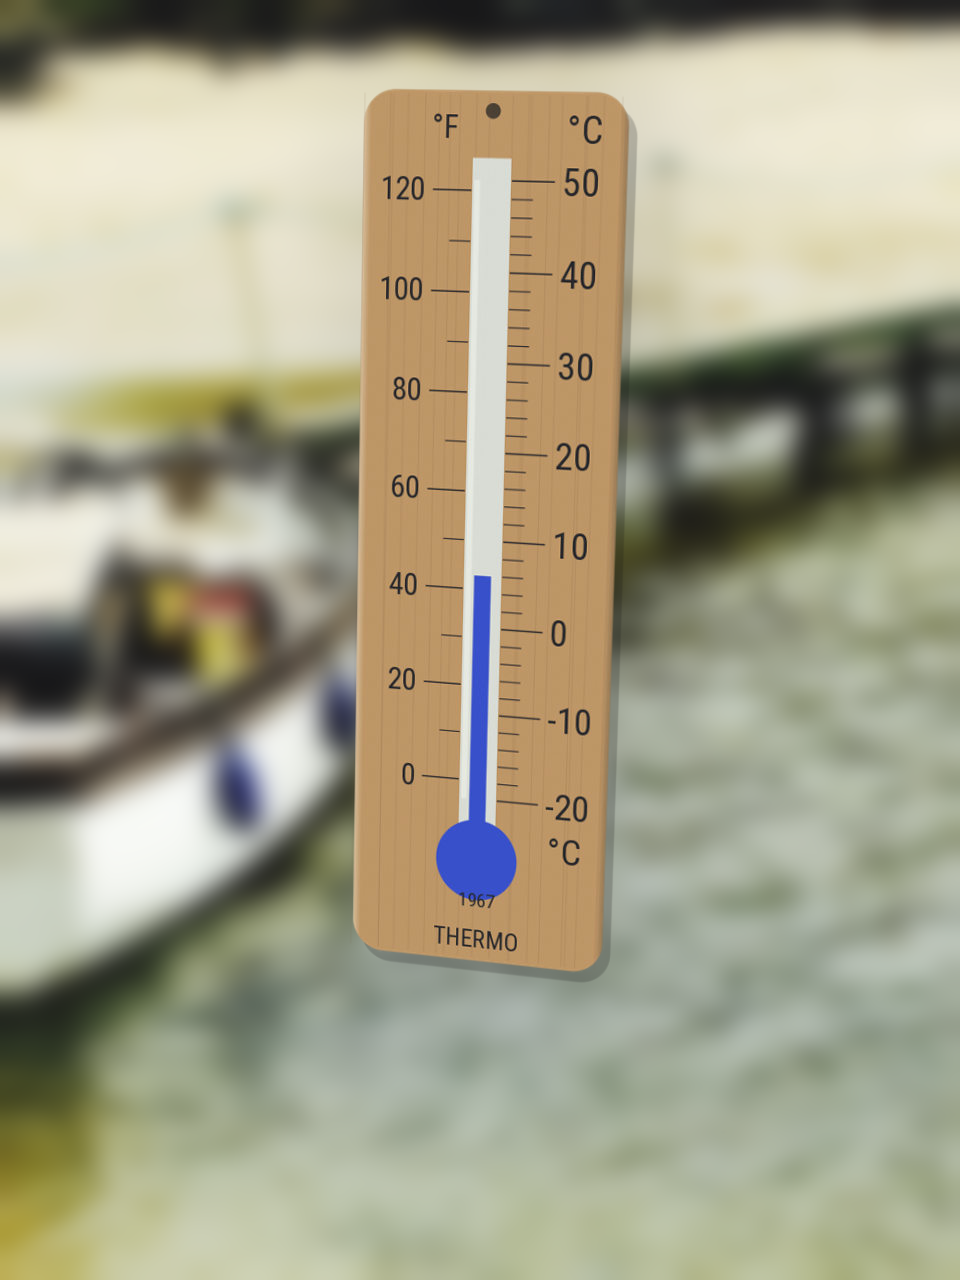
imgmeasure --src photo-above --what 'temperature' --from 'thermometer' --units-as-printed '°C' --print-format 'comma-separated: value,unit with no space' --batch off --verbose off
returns 6,°C
